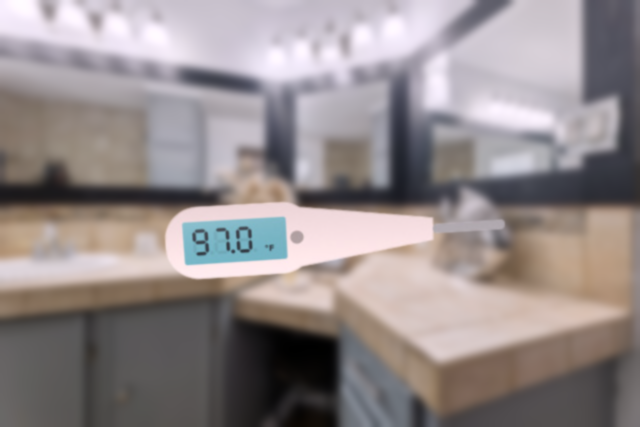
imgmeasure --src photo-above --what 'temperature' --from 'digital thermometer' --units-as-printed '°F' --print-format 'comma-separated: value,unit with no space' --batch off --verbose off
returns 97.0,°F
